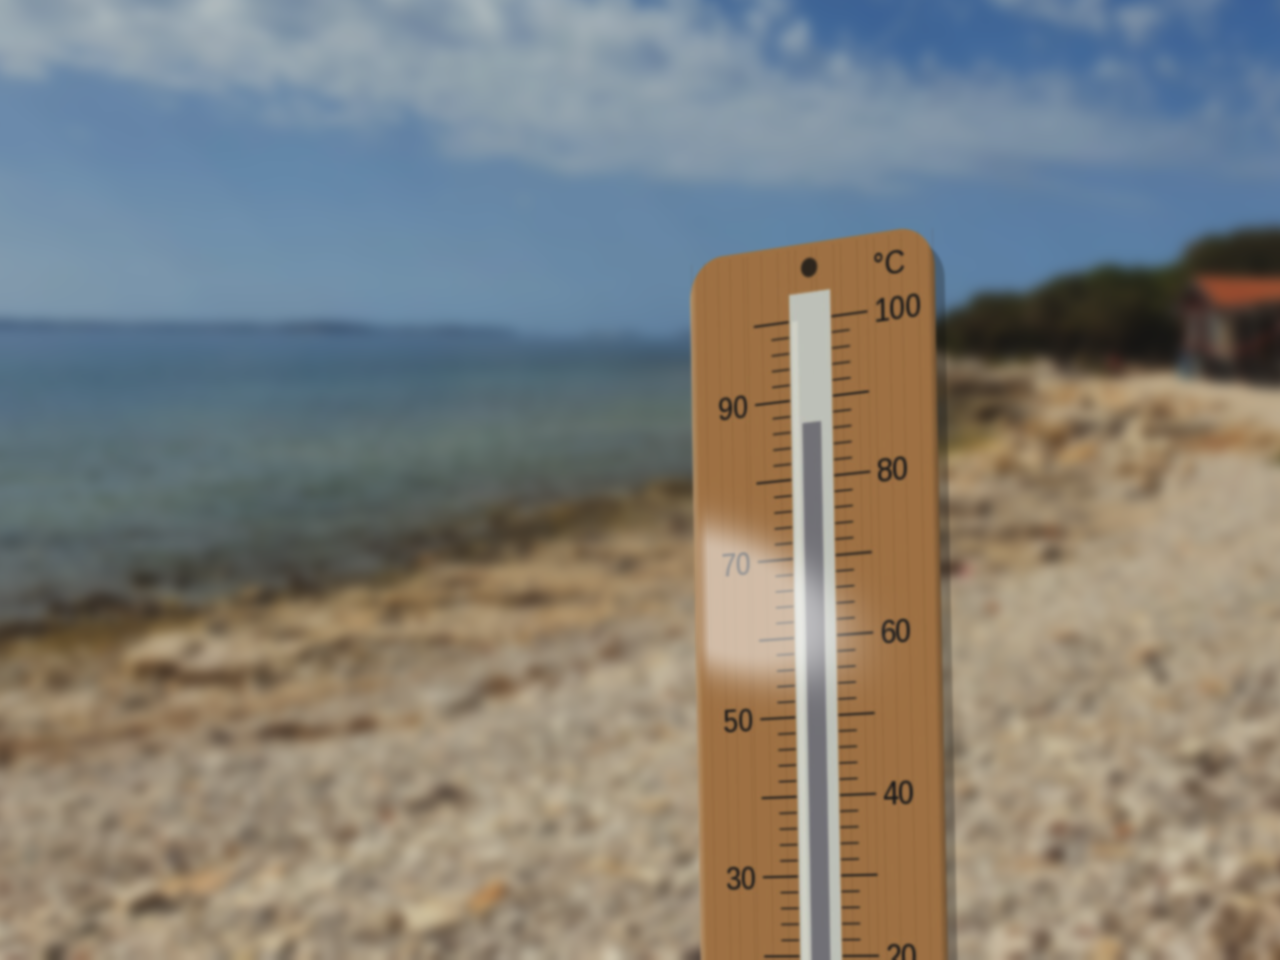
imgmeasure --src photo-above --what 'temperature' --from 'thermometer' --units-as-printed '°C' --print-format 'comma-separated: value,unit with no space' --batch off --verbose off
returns 87,°C
